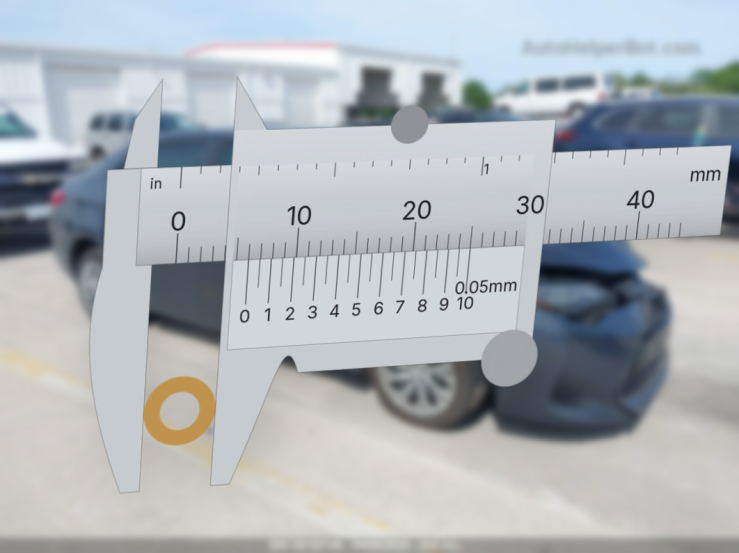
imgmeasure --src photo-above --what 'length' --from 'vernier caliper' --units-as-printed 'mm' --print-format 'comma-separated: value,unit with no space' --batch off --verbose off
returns 6.0,mm
